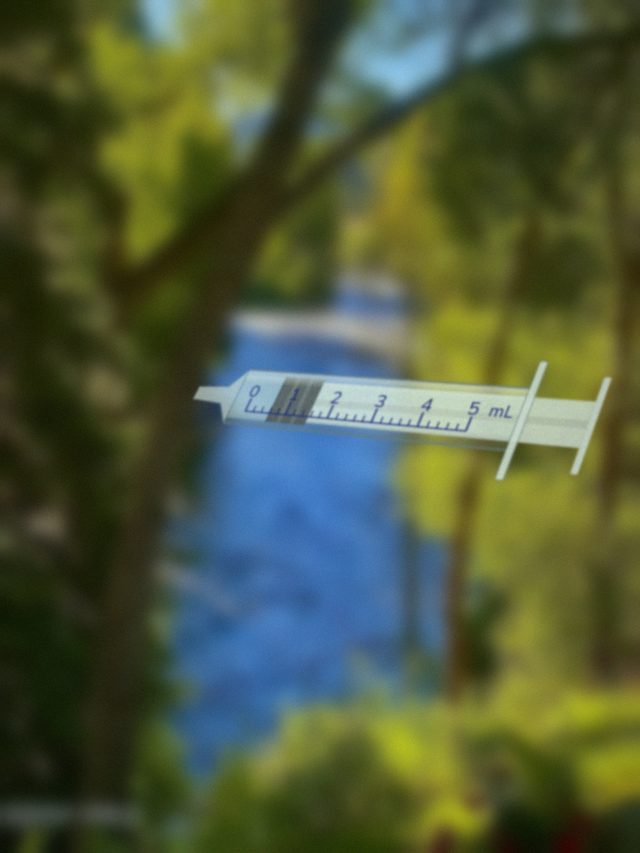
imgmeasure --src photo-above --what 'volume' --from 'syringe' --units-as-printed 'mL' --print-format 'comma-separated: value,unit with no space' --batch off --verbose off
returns 0.6,mL
